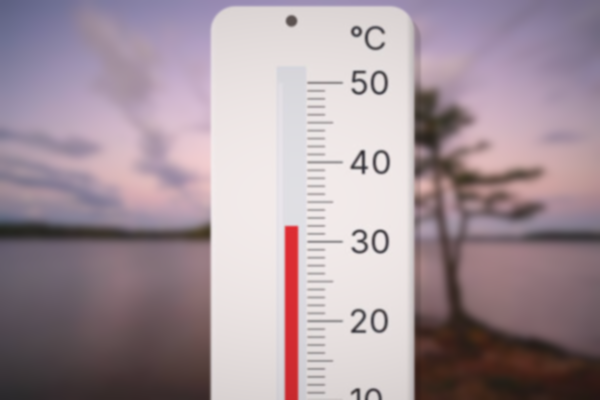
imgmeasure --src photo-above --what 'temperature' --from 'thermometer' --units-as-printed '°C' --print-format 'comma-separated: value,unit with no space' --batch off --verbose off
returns 32,°C
